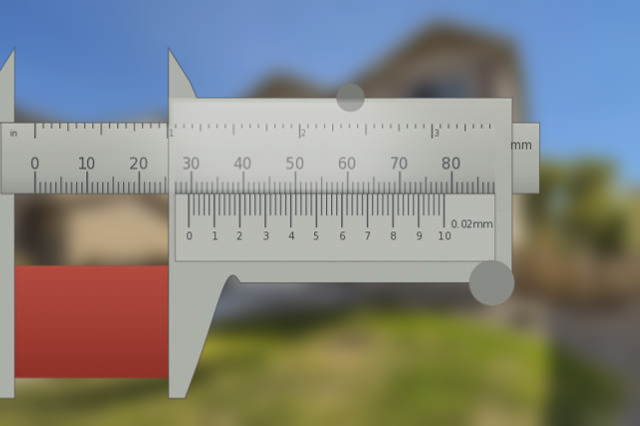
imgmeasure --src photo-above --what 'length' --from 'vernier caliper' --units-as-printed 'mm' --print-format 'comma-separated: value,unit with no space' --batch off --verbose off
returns 29.5,mm
